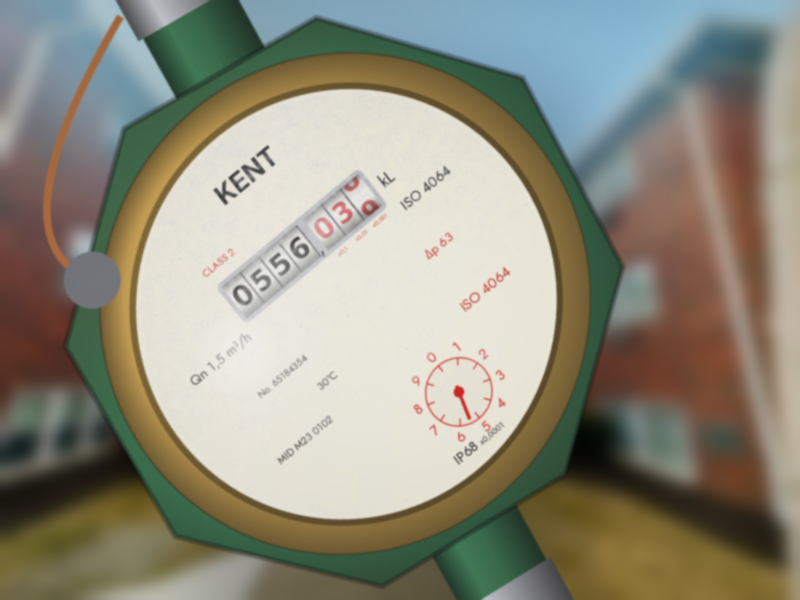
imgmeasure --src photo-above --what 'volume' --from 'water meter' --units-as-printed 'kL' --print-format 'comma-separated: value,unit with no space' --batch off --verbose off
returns 556.0385,kL
